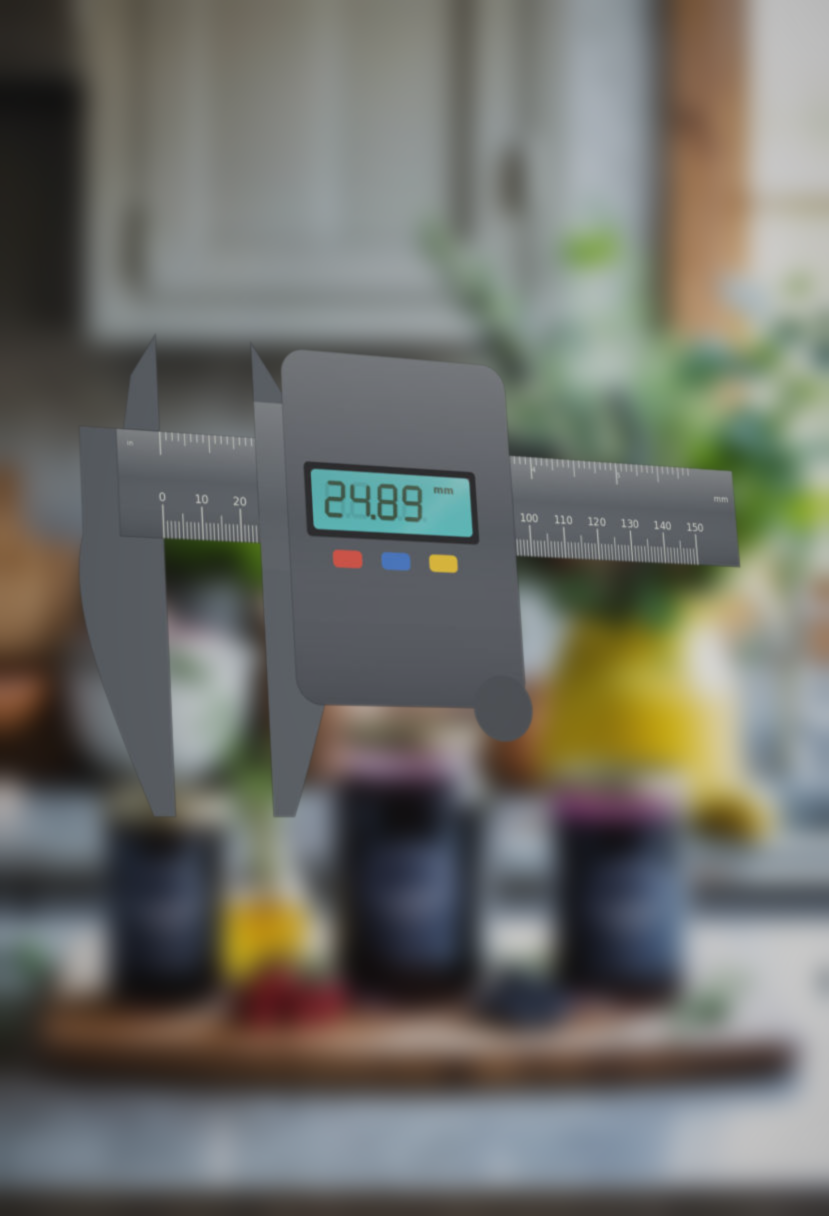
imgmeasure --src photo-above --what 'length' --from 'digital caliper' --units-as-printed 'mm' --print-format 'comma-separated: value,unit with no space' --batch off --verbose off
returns 24.89,mm
